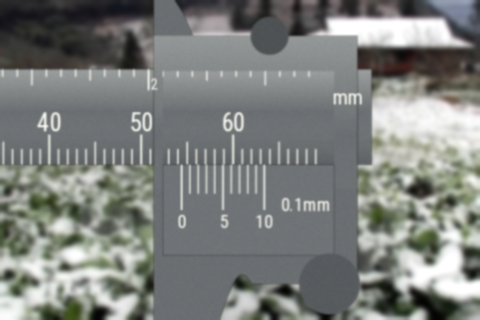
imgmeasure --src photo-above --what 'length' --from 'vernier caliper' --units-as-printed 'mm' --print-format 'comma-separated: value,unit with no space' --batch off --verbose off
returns 54.4,mm
